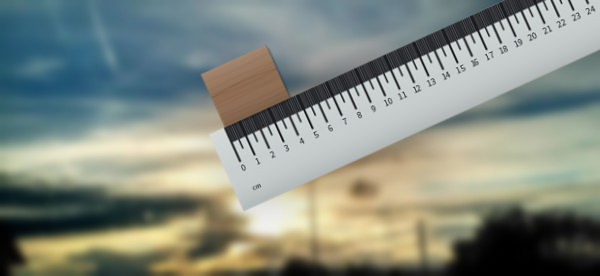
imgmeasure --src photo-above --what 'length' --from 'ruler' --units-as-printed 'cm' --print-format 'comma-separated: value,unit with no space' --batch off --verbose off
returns 4.5,cm
